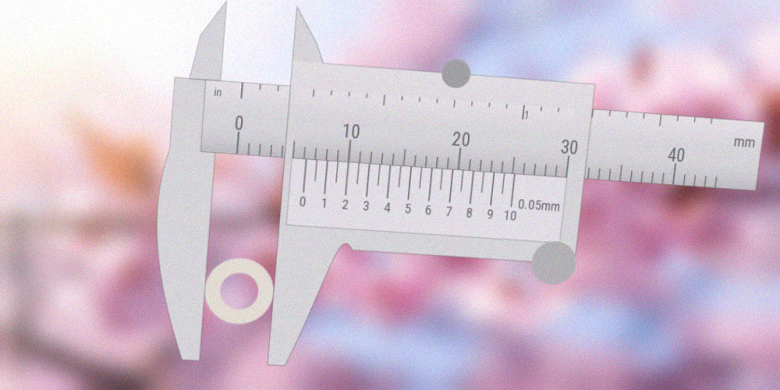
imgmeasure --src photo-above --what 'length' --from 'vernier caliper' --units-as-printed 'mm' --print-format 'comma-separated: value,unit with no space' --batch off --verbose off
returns 6.2,mm
